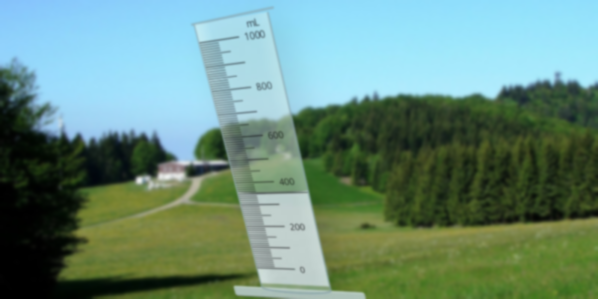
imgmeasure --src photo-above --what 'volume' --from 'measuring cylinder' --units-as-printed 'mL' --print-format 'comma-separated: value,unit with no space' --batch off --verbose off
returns 350,mL
